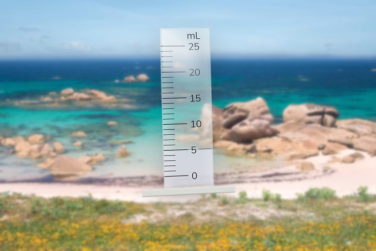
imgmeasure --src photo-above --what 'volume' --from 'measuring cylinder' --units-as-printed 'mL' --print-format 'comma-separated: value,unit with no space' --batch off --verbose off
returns 5,mL
